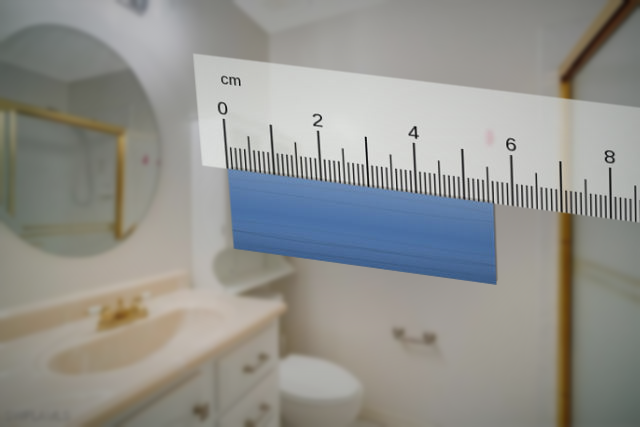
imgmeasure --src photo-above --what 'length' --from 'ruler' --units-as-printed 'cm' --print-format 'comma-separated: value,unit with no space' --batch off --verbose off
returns 5.6,cm
